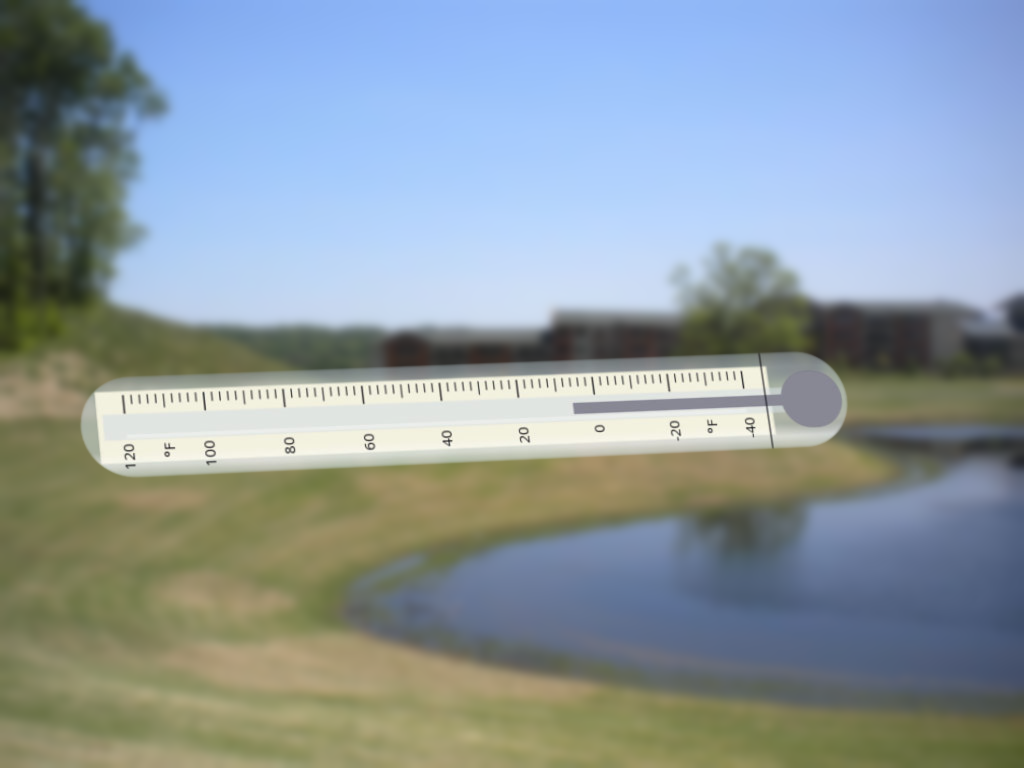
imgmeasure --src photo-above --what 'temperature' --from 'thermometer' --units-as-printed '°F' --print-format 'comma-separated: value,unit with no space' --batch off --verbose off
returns 6,°F
